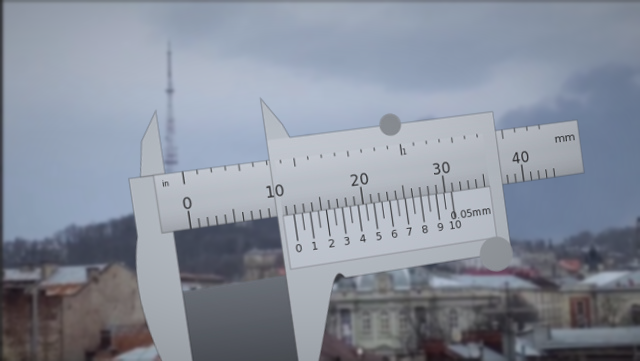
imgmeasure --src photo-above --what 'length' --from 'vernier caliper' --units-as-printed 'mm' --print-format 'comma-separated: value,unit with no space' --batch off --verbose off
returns 11.8,mm
